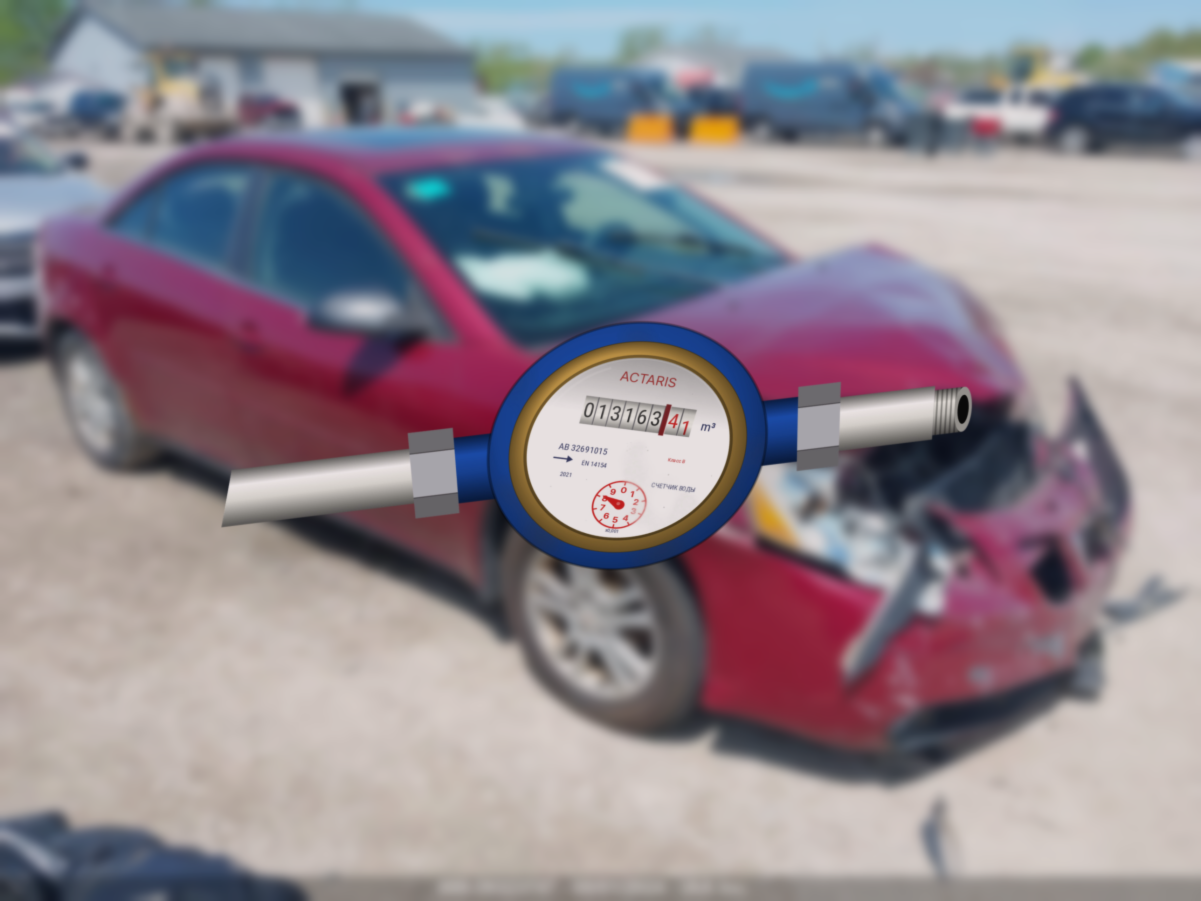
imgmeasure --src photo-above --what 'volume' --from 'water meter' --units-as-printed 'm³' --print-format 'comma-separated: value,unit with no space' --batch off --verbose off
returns 13163.408,m³
